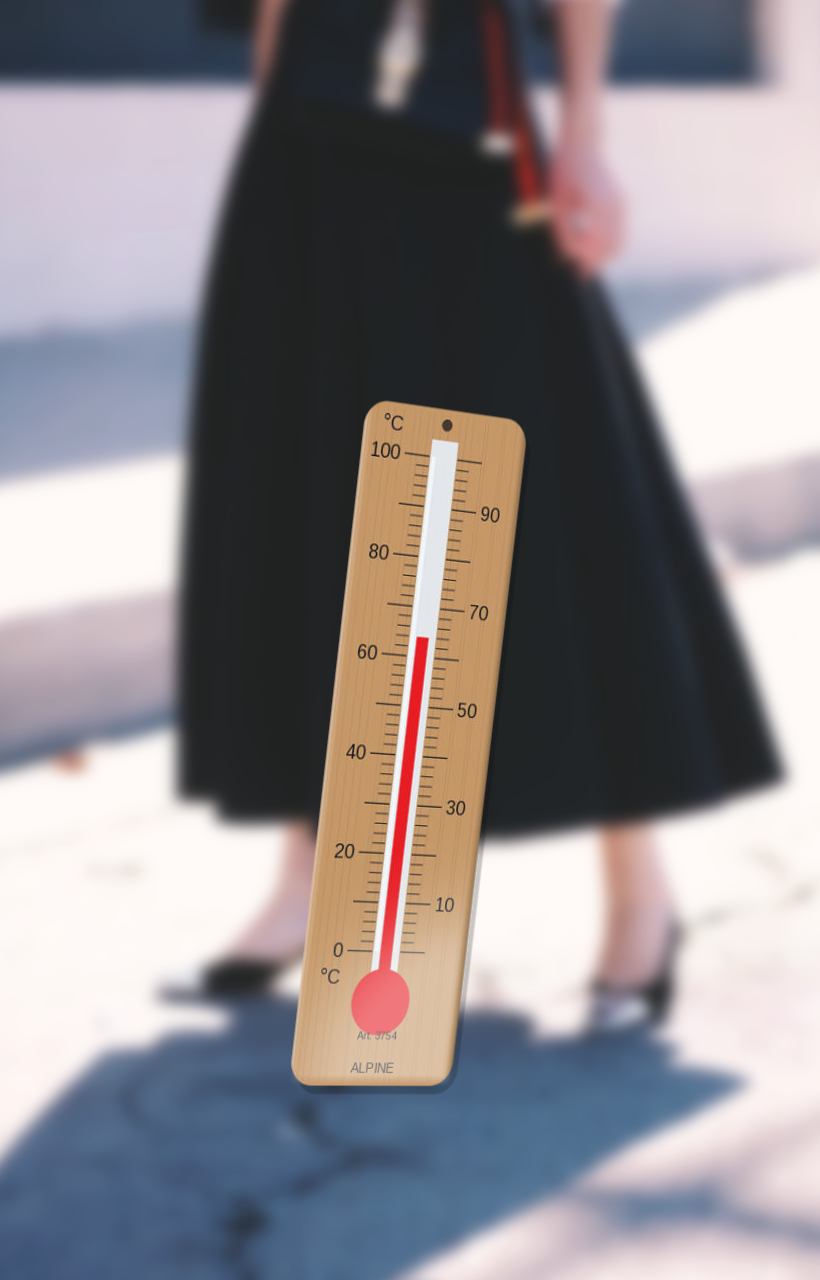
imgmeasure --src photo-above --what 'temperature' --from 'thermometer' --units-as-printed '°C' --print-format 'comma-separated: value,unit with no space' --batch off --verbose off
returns 64,°C
